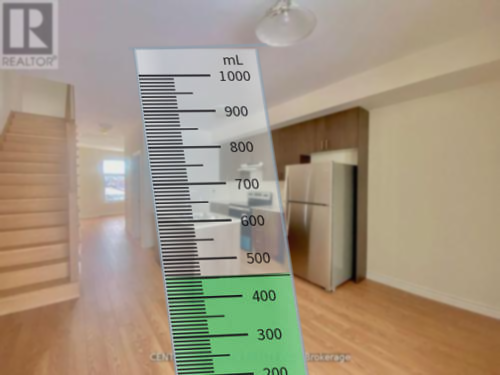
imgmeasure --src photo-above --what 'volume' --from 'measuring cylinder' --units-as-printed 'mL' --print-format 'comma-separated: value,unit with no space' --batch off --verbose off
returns 450,mL
